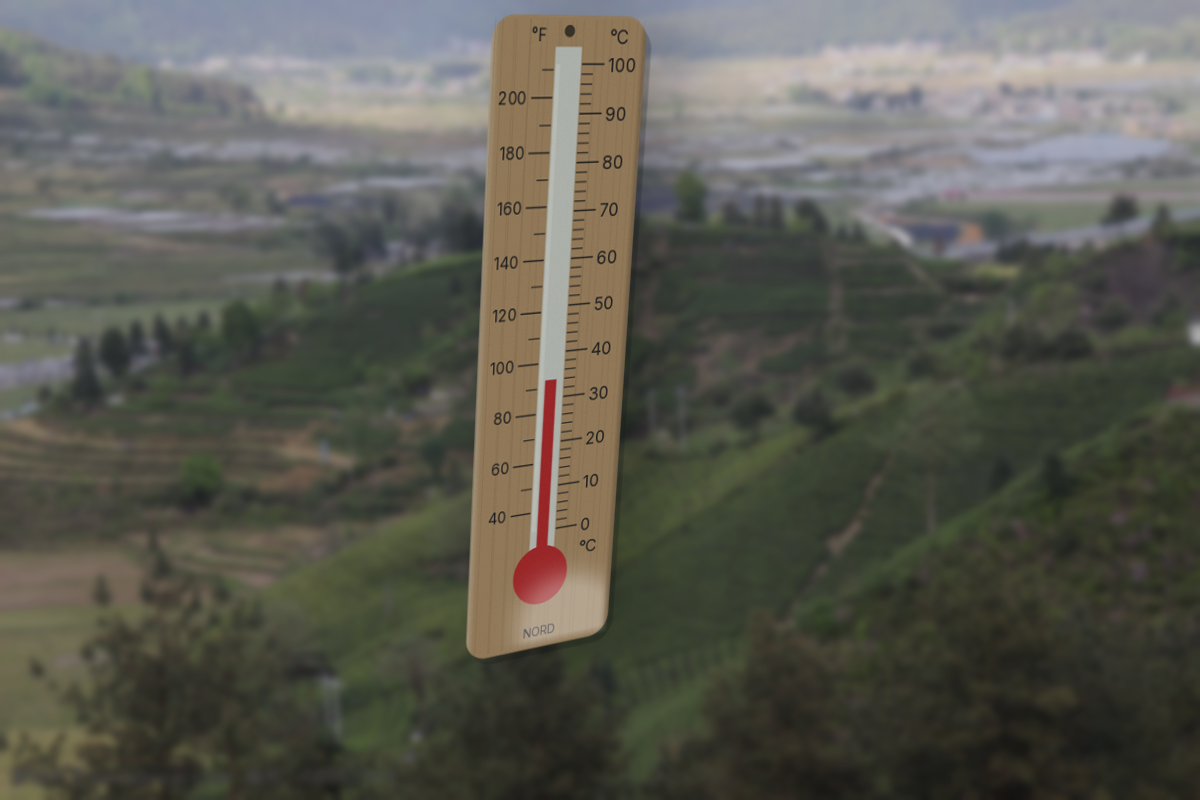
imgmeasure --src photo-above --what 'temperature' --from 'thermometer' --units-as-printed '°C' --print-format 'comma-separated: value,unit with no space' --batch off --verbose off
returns 34,°C
